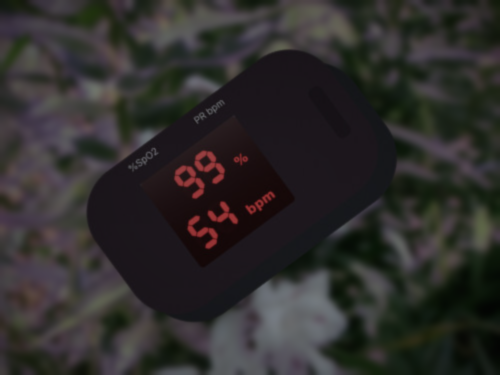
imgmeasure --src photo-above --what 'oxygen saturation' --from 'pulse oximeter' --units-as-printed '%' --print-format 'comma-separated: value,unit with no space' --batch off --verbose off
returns 99,%
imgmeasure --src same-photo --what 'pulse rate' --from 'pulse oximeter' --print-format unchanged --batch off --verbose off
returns 54,bpm
